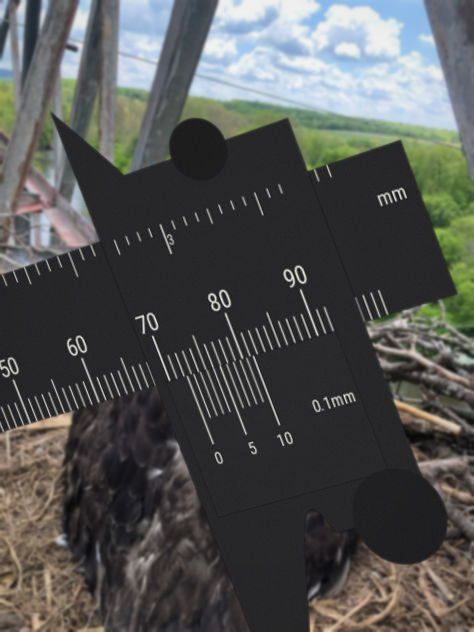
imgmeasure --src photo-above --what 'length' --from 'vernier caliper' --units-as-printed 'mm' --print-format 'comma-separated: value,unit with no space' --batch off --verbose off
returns 72.4,mm
